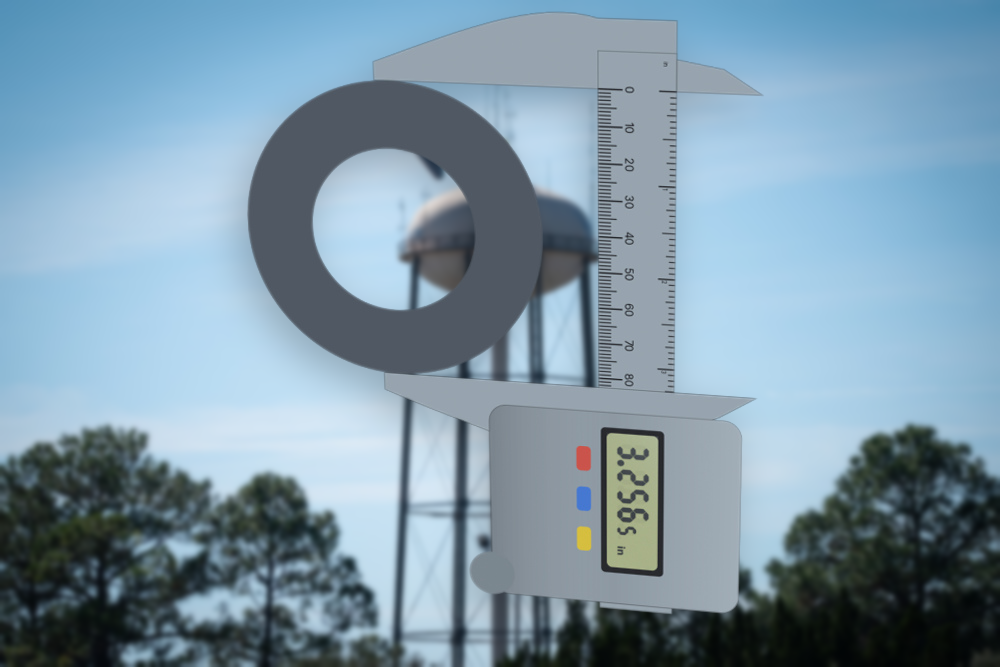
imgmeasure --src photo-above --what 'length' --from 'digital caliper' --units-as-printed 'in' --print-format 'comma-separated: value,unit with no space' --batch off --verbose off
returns 3.2565,in
